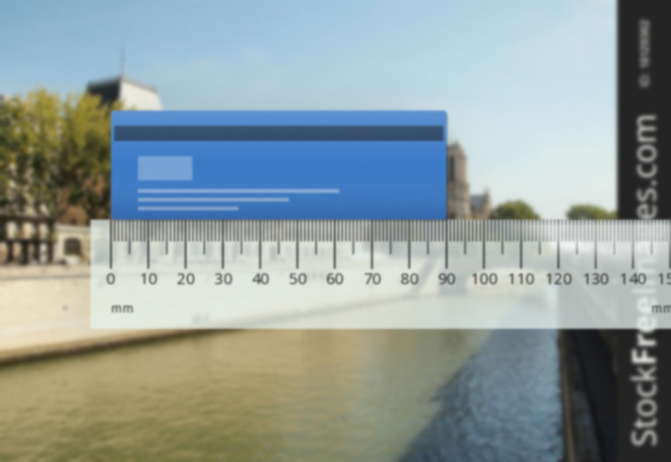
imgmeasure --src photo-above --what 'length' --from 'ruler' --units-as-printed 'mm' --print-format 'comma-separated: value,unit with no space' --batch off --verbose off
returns 90,mm
